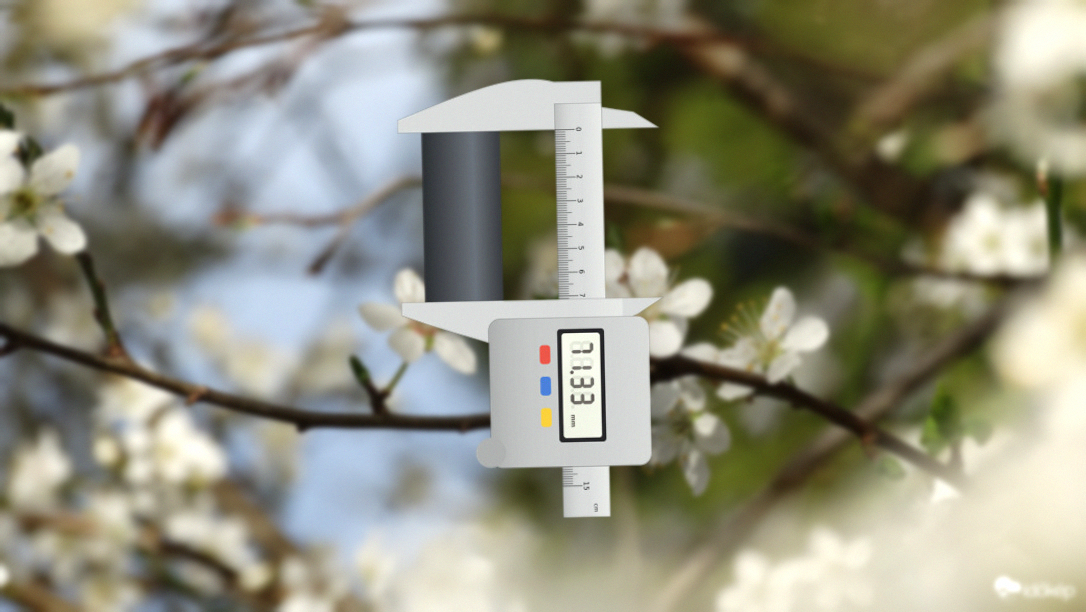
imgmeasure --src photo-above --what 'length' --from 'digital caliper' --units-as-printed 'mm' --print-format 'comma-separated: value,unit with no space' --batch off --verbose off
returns 71.33,mm
